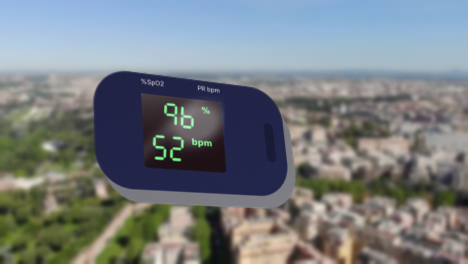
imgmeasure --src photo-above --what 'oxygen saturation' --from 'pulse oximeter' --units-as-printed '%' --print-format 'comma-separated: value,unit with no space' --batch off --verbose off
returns 96,%
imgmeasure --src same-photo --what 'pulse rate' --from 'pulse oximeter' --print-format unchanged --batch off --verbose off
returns 52,bpm
